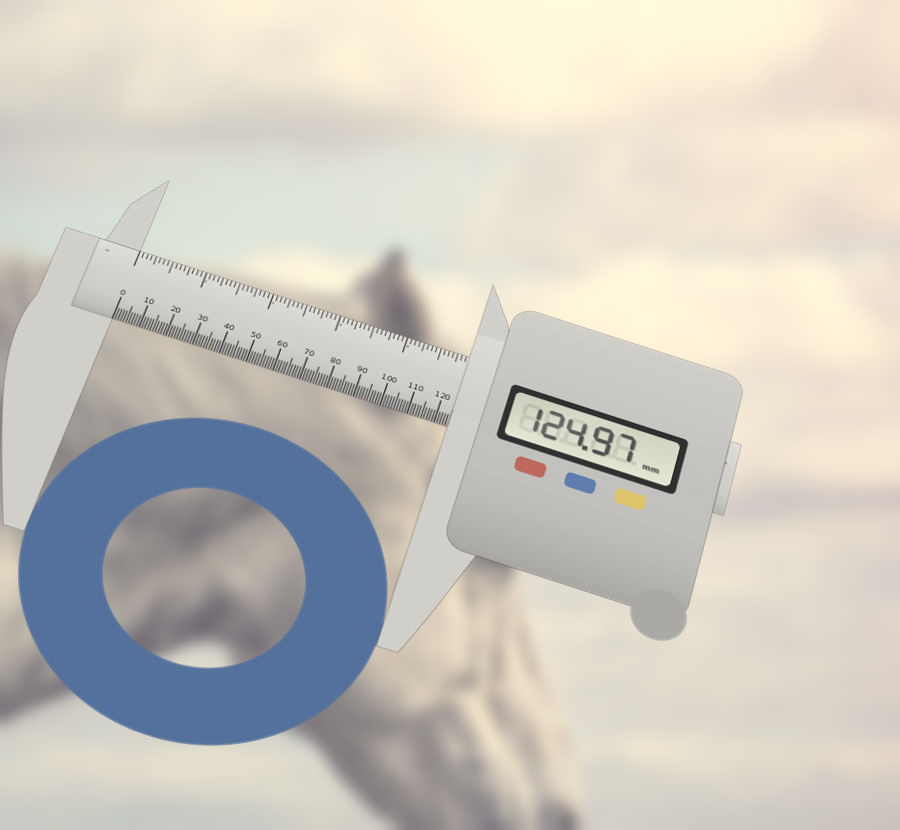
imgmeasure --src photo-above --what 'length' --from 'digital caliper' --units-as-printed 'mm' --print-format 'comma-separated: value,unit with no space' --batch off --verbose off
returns 124.97,mm
